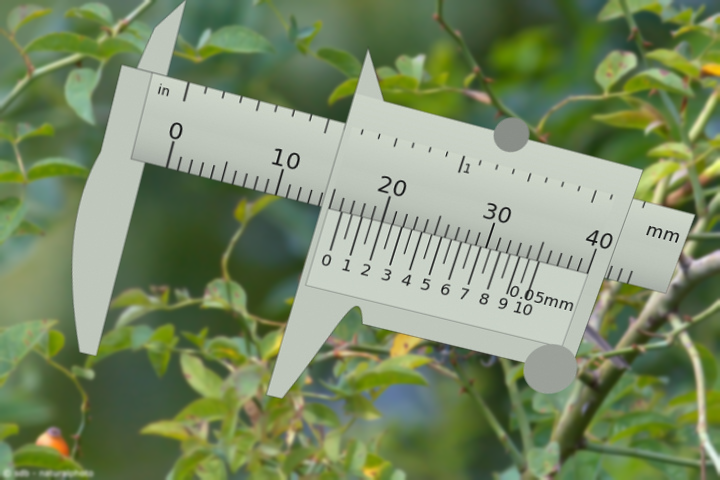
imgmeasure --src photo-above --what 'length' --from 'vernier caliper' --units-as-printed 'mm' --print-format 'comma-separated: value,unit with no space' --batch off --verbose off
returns 16.2,mm
